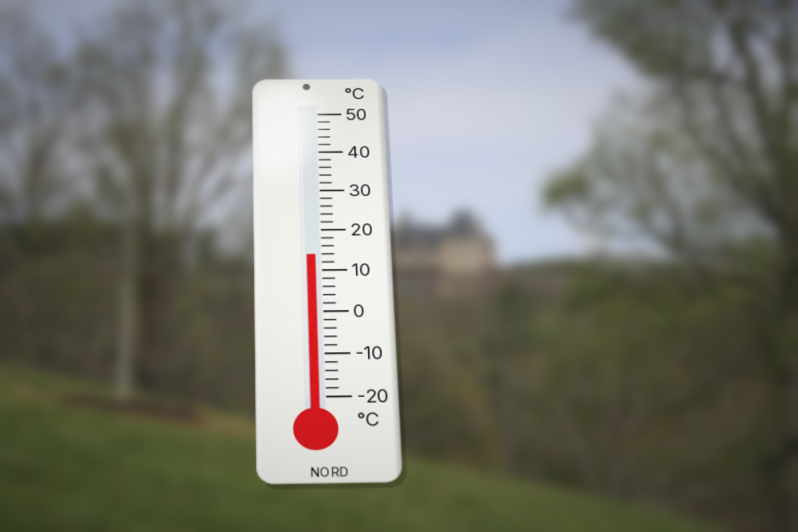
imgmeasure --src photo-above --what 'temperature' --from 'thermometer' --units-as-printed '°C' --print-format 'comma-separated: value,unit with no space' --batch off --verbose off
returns 14,°C
